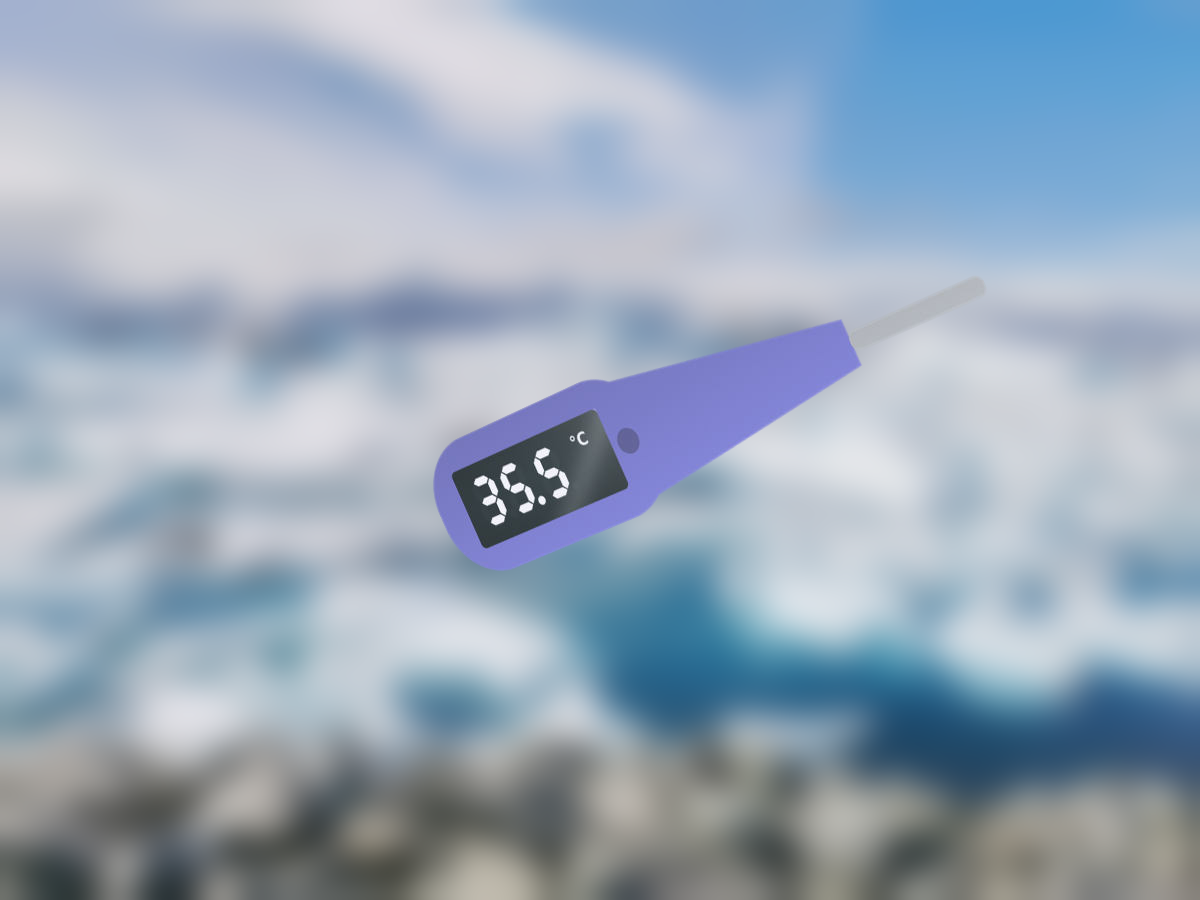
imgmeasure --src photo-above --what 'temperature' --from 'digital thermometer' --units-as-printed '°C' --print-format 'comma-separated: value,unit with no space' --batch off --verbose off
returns 35.5,°C
